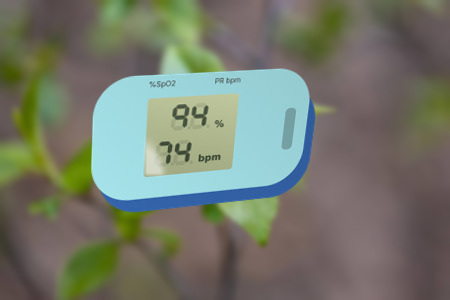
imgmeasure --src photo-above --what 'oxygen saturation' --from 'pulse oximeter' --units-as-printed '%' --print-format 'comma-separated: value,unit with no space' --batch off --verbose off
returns 94,%
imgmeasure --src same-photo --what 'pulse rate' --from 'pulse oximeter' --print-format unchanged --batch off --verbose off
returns 74,bpm
